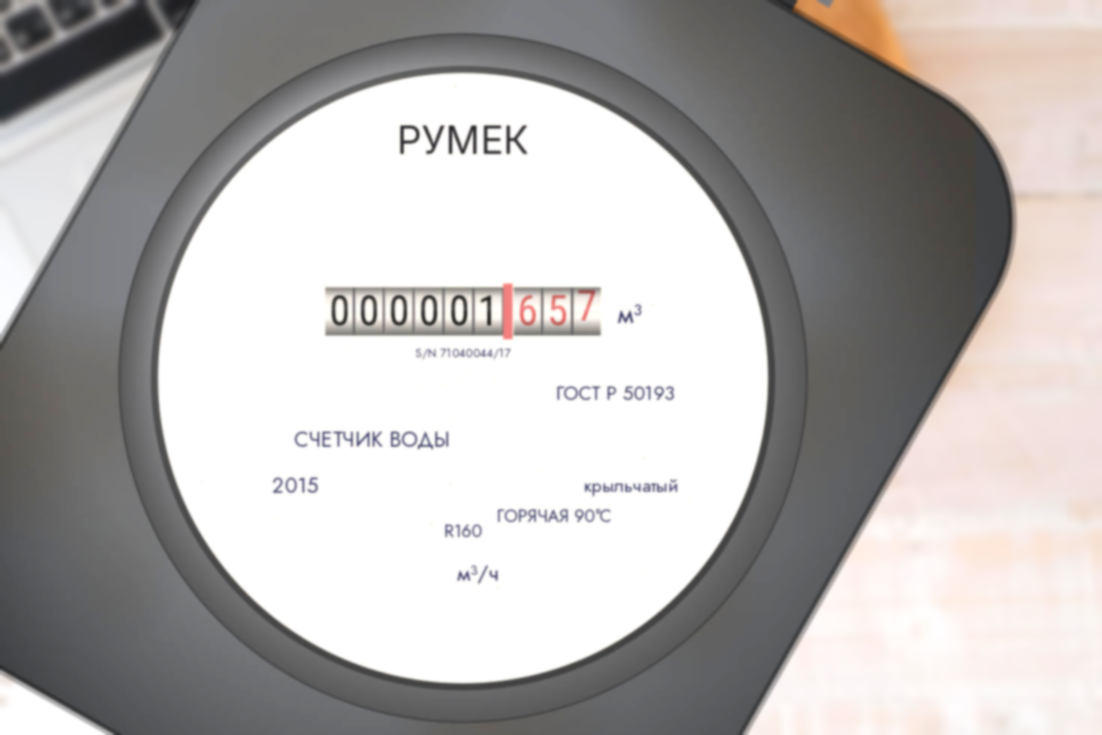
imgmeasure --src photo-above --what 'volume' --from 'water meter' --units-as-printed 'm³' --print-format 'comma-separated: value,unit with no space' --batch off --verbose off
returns 1.657,m³
